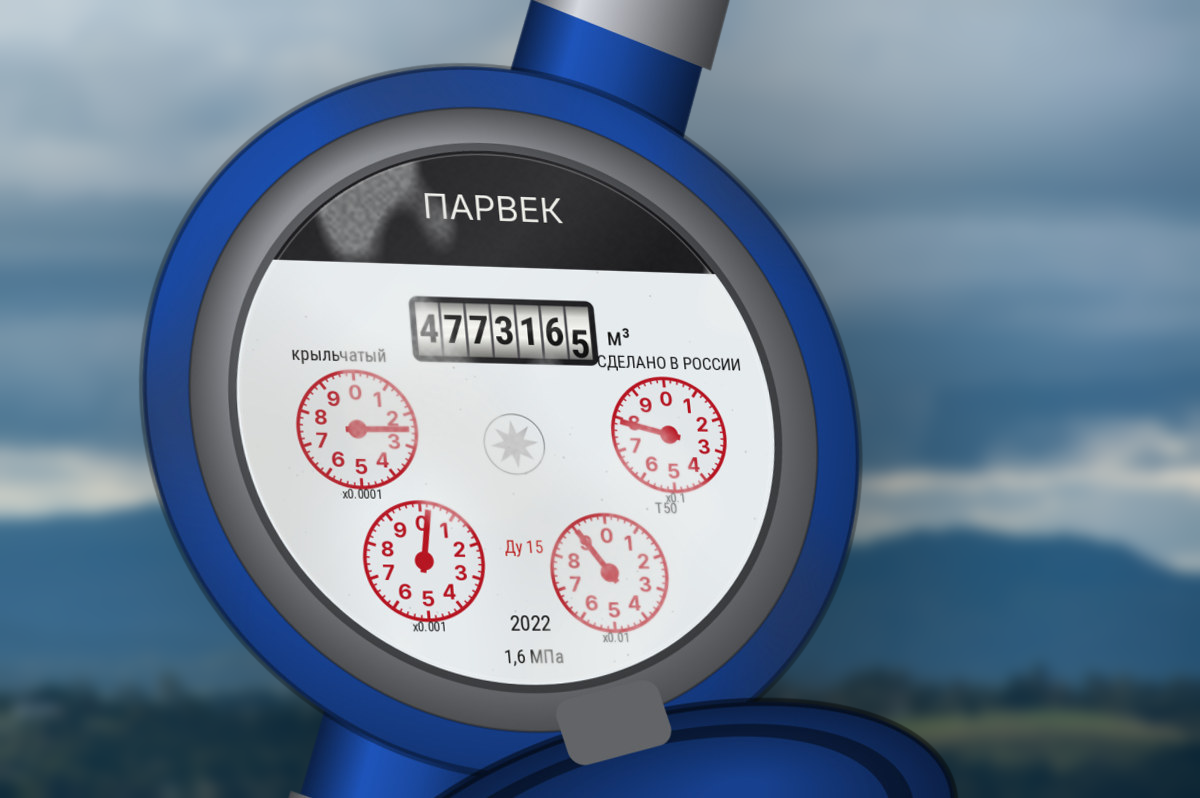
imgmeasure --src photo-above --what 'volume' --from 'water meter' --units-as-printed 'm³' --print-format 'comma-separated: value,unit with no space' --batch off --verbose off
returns 4773164.7902,m³
